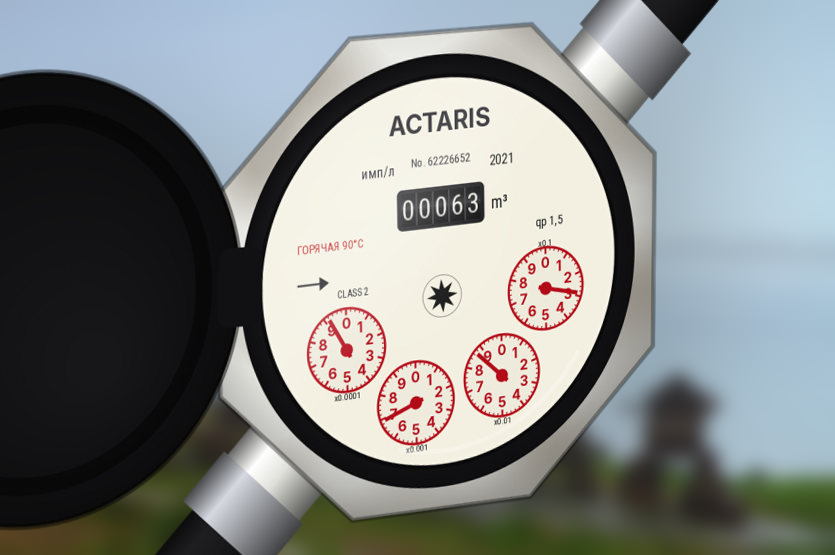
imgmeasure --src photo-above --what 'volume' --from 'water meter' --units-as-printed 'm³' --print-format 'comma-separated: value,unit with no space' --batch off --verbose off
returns 63.2869,m³
